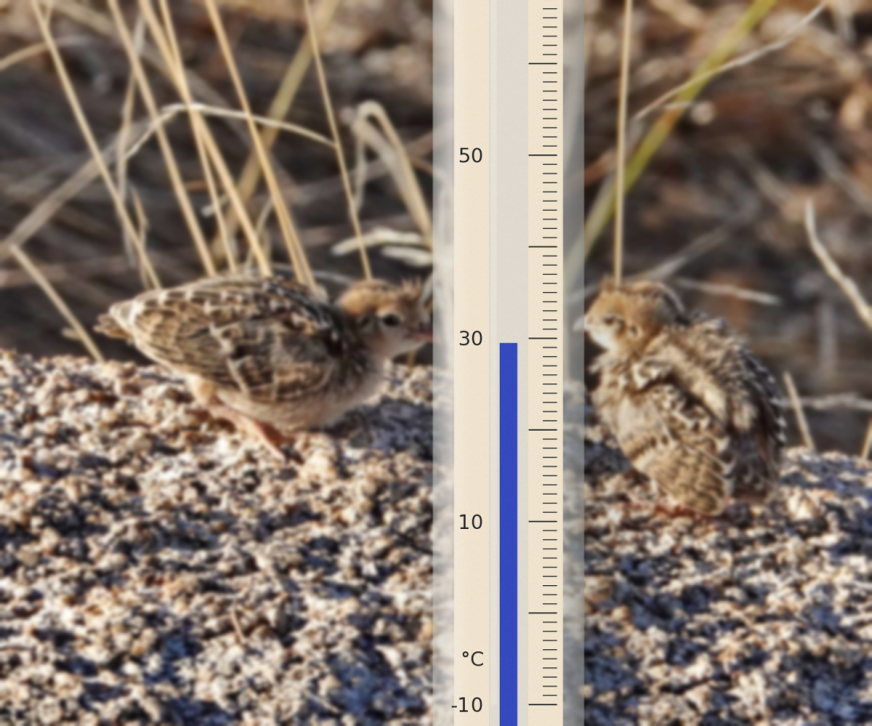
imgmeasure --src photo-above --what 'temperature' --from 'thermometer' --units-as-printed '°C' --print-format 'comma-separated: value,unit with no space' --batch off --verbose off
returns 29.5,°C
